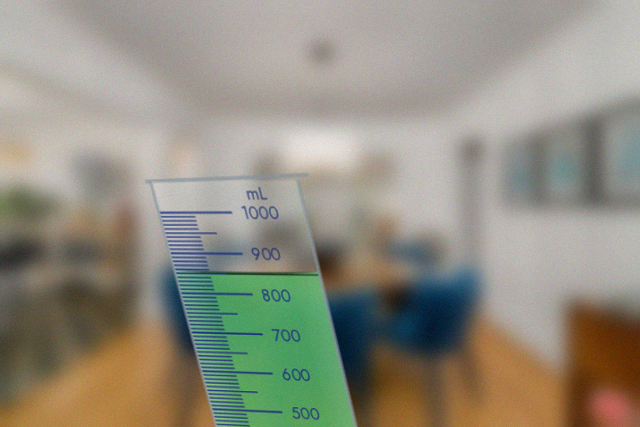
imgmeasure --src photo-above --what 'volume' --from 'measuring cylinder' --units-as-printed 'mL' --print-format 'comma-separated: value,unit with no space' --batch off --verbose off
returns 850,mL
